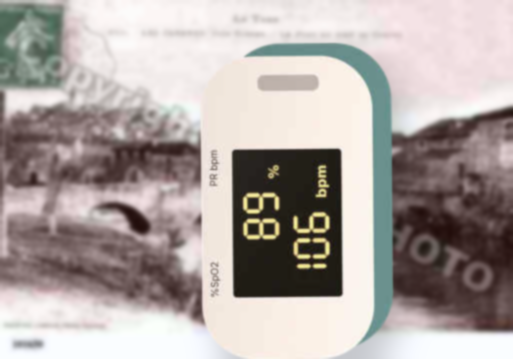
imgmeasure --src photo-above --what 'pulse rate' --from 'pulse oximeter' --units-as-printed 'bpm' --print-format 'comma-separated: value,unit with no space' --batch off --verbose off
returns 106,bpm
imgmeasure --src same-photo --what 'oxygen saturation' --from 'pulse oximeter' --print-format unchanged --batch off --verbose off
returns 89,%
